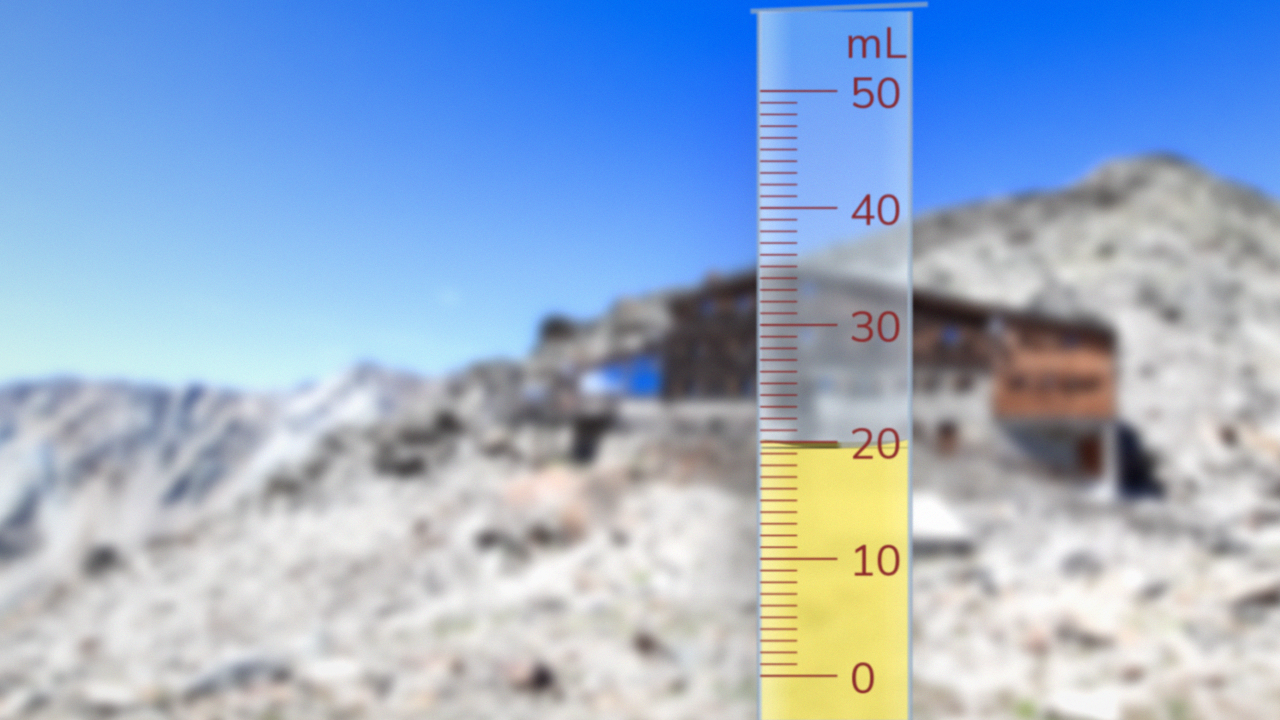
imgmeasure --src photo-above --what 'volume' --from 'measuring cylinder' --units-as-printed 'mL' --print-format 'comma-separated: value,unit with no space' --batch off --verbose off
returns 19.5,mL
